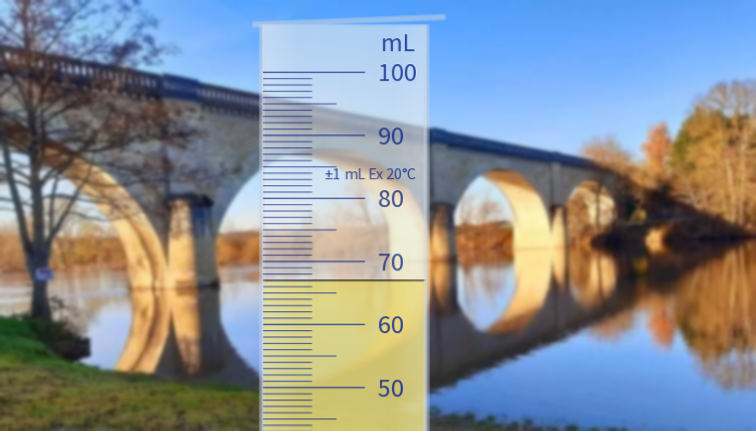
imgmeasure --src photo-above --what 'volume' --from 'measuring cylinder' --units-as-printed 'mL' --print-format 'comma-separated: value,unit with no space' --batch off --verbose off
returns 67,mL
